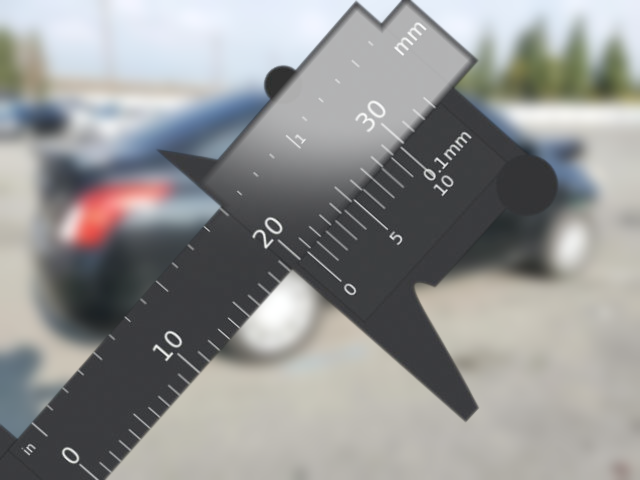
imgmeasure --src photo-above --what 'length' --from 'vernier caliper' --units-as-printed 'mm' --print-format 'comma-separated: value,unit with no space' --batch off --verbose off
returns 20.7,mm
